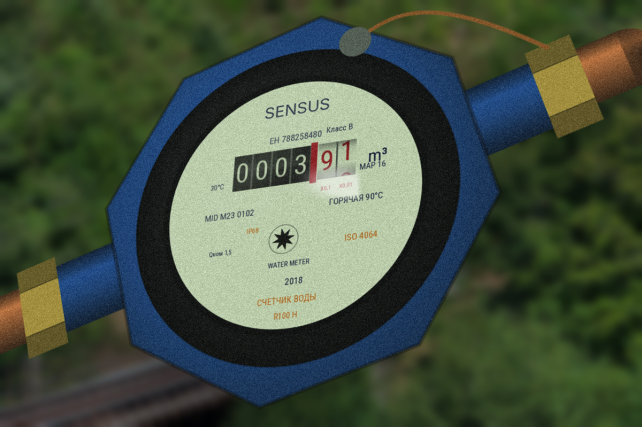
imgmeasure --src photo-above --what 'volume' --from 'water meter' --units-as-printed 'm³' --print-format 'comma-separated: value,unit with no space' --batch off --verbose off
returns 3.91,m³
